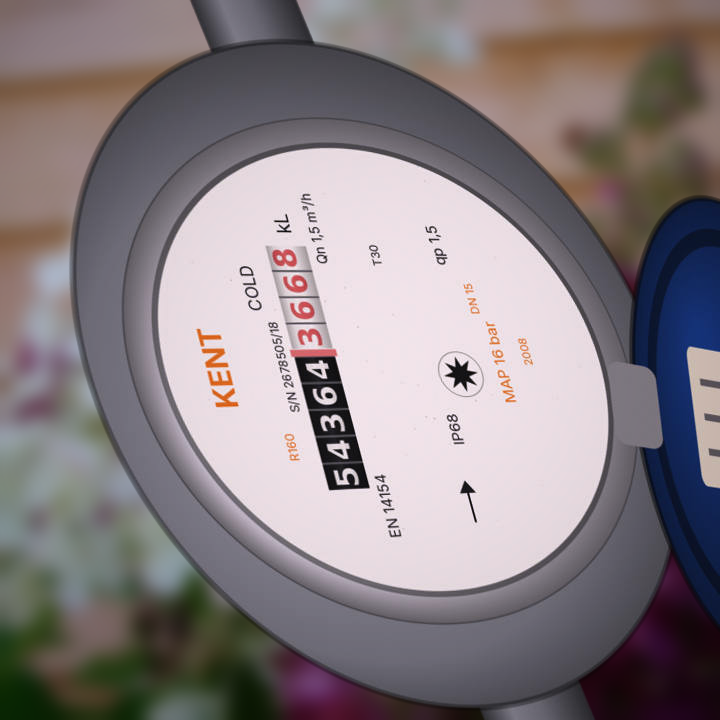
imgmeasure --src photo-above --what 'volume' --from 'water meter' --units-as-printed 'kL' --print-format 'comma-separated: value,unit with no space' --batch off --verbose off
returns 54364.3668,kL
